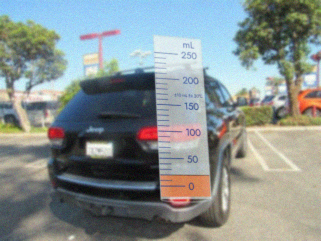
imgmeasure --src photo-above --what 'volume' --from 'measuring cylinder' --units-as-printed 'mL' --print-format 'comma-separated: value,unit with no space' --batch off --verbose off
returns 20,mL
